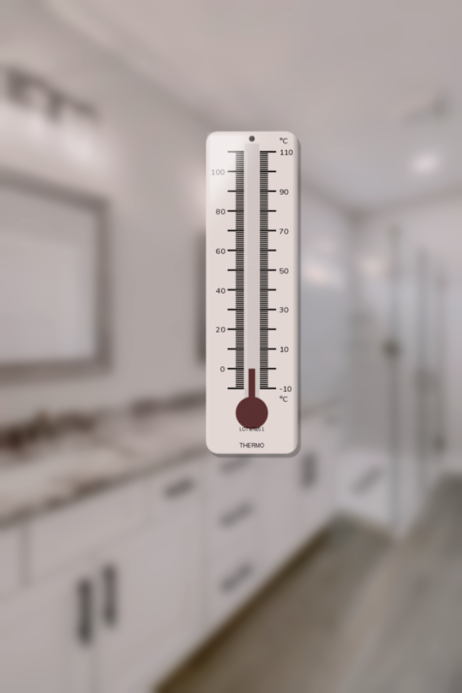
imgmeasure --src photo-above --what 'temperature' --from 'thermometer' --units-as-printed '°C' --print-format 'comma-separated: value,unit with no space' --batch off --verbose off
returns 0,°C
